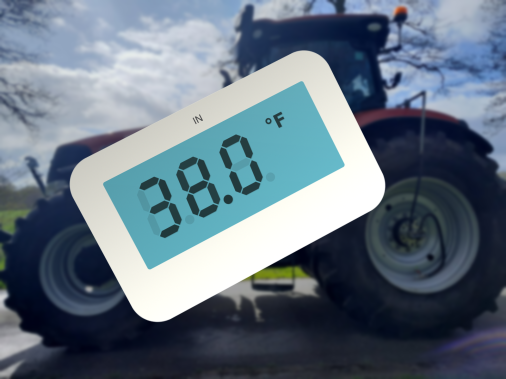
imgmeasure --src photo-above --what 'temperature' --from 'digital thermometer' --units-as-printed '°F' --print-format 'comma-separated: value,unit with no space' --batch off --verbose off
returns 38.0,°F
